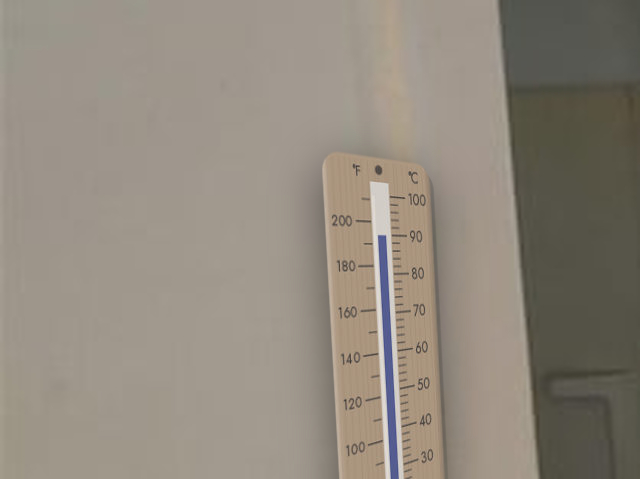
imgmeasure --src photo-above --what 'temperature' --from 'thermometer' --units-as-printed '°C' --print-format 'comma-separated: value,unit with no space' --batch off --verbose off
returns 90,°C
